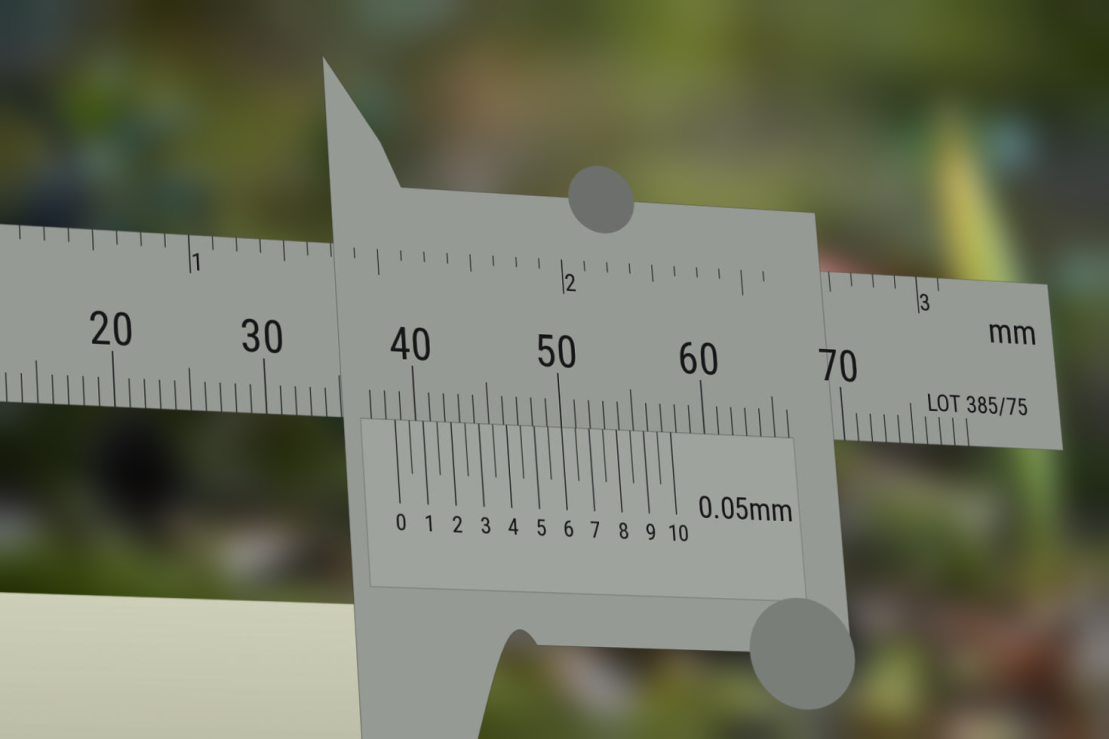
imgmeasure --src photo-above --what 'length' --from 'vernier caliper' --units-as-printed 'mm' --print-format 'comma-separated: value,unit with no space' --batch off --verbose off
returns 38.6,mm
